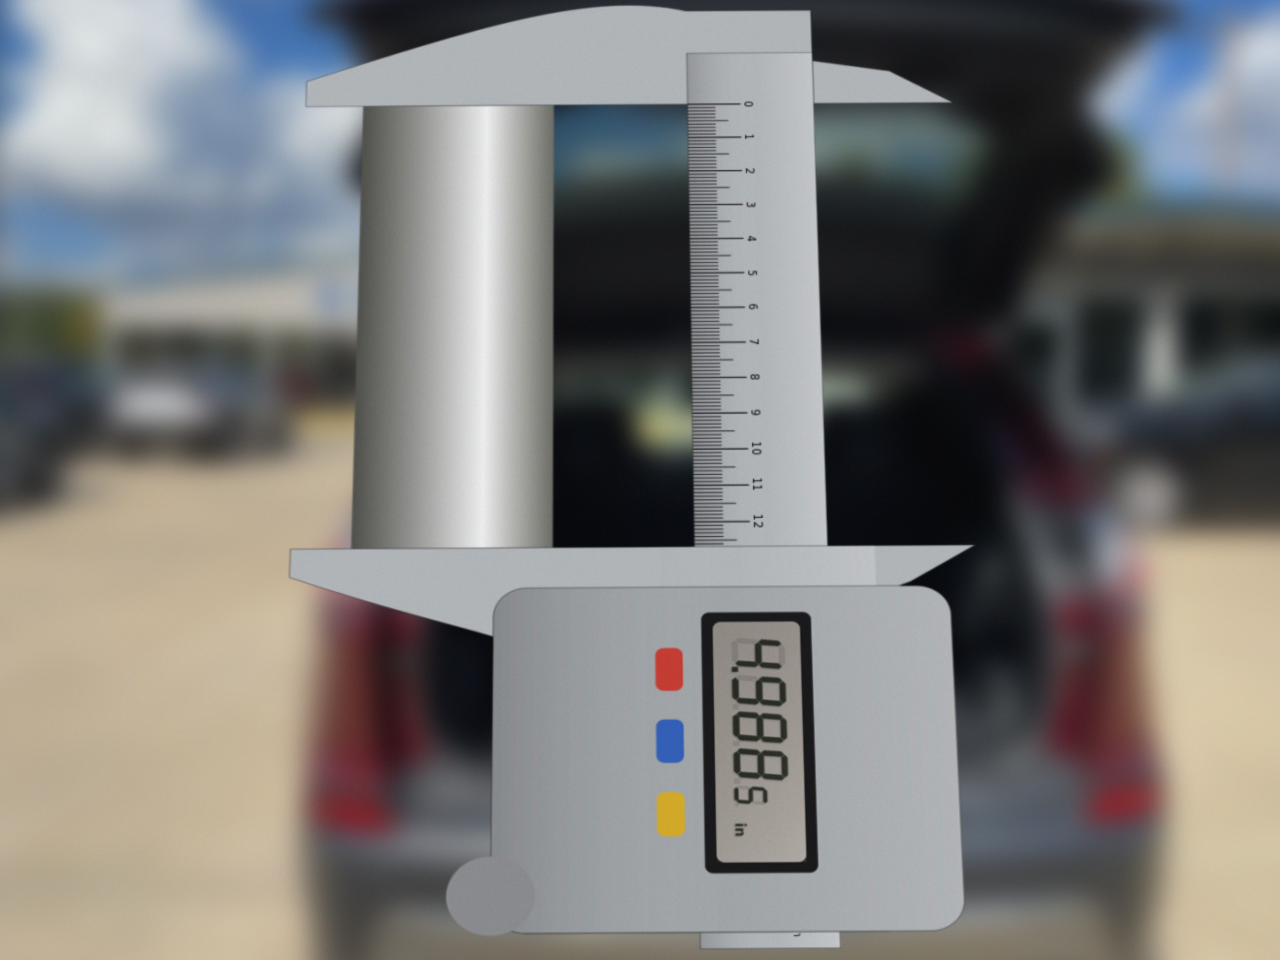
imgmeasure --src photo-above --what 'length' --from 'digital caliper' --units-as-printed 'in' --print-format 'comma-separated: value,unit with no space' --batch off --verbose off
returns 4.9885,in
